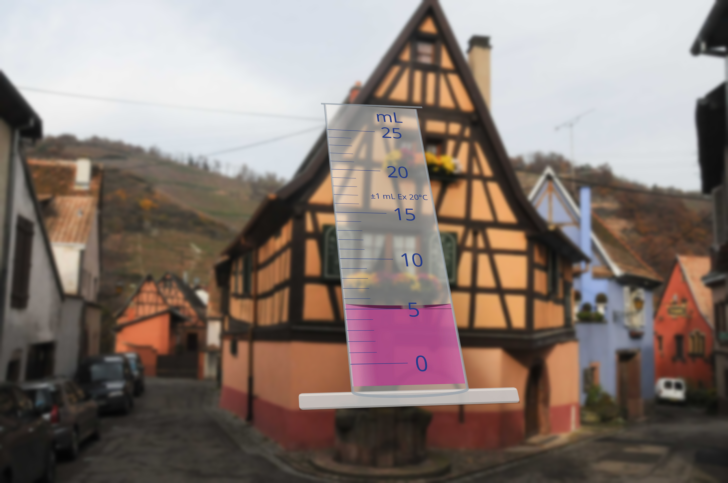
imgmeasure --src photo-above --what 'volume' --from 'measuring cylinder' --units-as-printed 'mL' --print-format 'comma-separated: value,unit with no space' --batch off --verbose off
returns 5,mL
